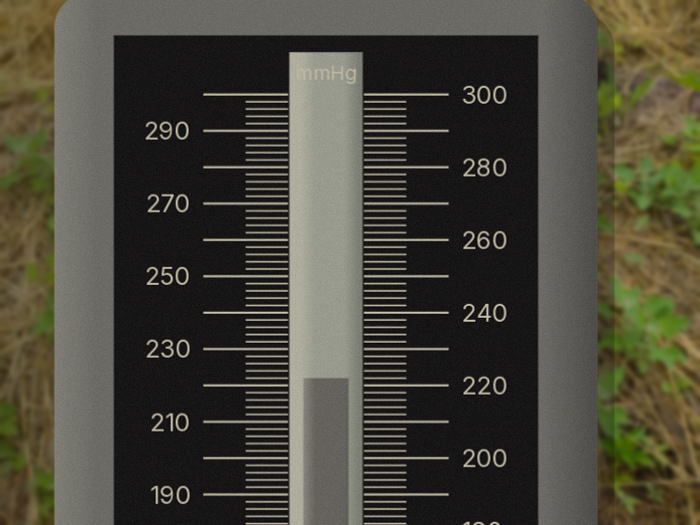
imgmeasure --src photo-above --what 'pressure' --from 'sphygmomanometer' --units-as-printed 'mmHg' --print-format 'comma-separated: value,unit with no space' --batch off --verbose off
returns 222,mmHg
